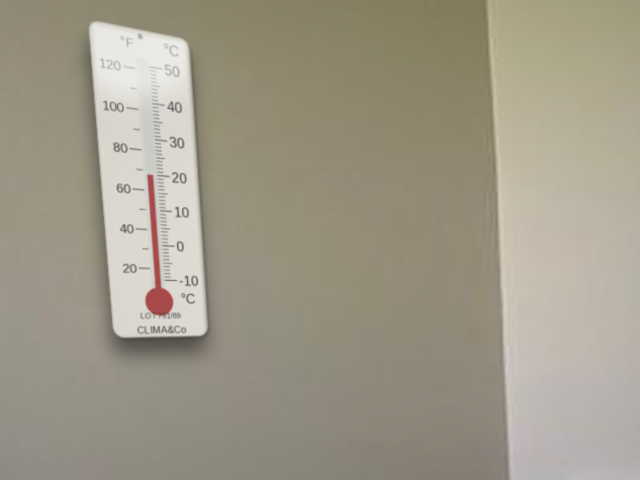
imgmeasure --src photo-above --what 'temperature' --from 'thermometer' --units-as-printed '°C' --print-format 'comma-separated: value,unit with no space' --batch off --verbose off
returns 20,°C
